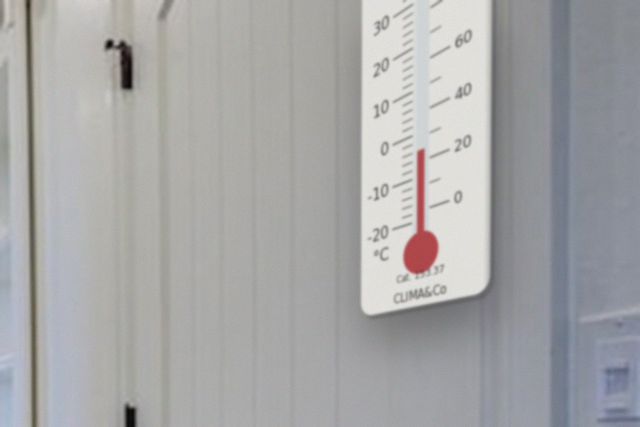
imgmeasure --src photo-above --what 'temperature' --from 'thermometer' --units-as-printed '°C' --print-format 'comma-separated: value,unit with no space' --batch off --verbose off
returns -4,°C
